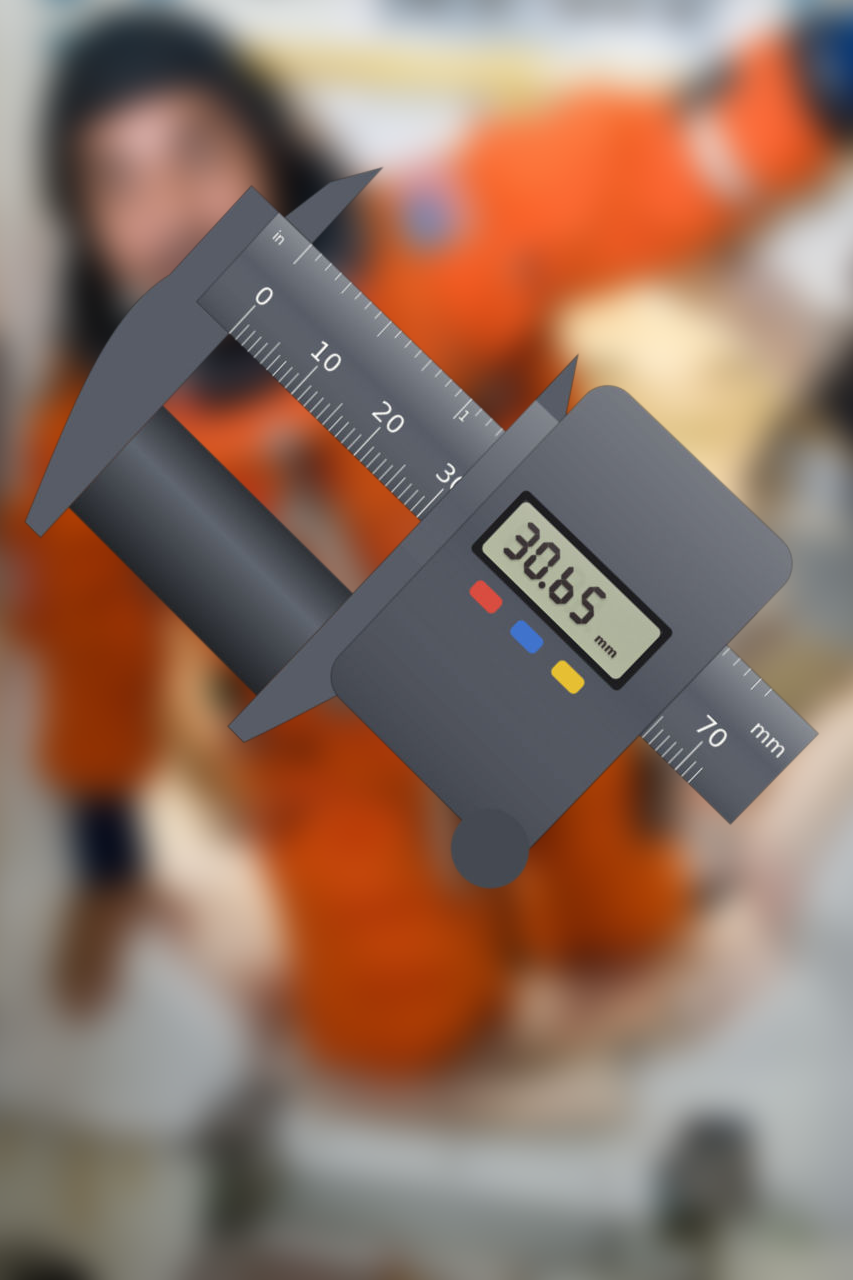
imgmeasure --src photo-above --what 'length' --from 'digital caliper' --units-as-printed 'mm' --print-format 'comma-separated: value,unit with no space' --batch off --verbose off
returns 30.65,mm
